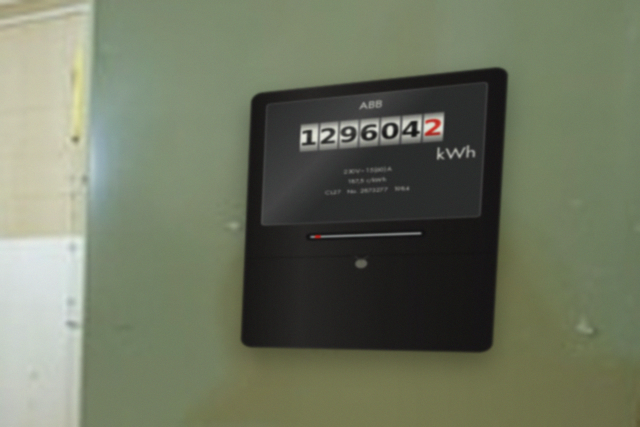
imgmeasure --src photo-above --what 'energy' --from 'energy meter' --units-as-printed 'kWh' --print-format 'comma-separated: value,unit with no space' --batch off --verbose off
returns 129604.2,kWh
